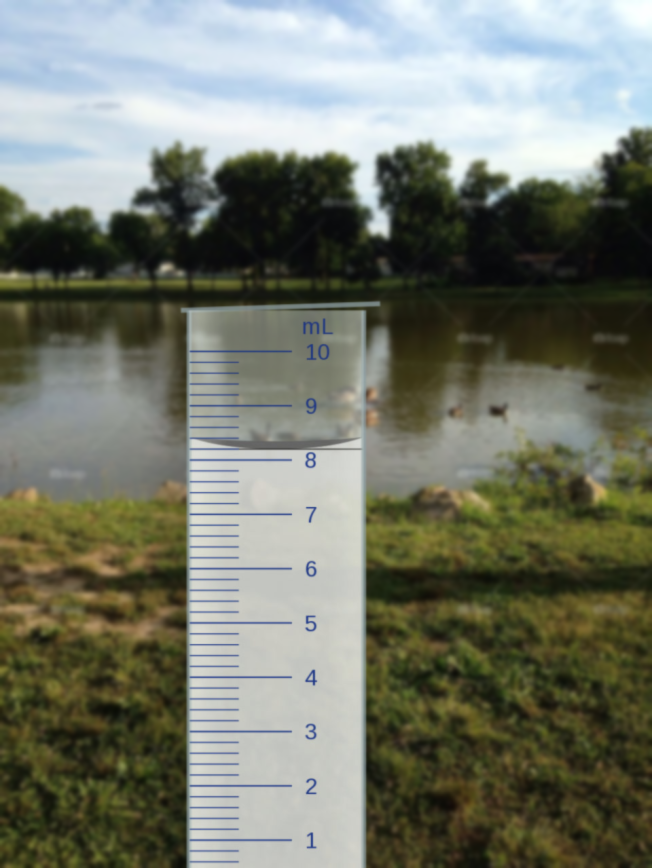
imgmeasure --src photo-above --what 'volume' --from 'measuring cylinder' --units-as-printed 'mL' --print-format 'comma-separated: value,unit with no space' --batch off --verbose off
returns 8.2,mL
